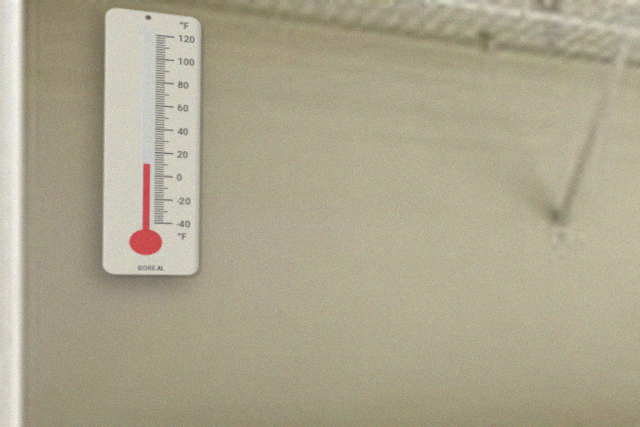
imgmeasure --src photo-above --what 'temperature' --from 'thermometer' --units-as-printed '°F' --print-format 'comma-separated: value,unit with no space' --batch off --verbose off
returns 10,°F
